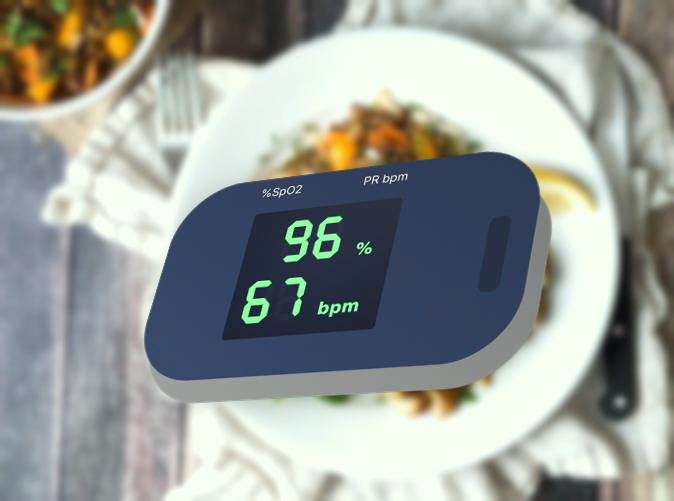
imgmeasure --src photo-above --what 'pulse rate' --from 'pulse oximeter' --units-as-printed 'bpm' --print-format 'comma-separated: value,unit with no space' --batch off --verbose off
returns 67,bpm
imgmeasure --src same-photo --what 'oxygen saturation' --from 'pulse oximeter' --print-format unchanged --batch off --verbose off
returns 96,%
